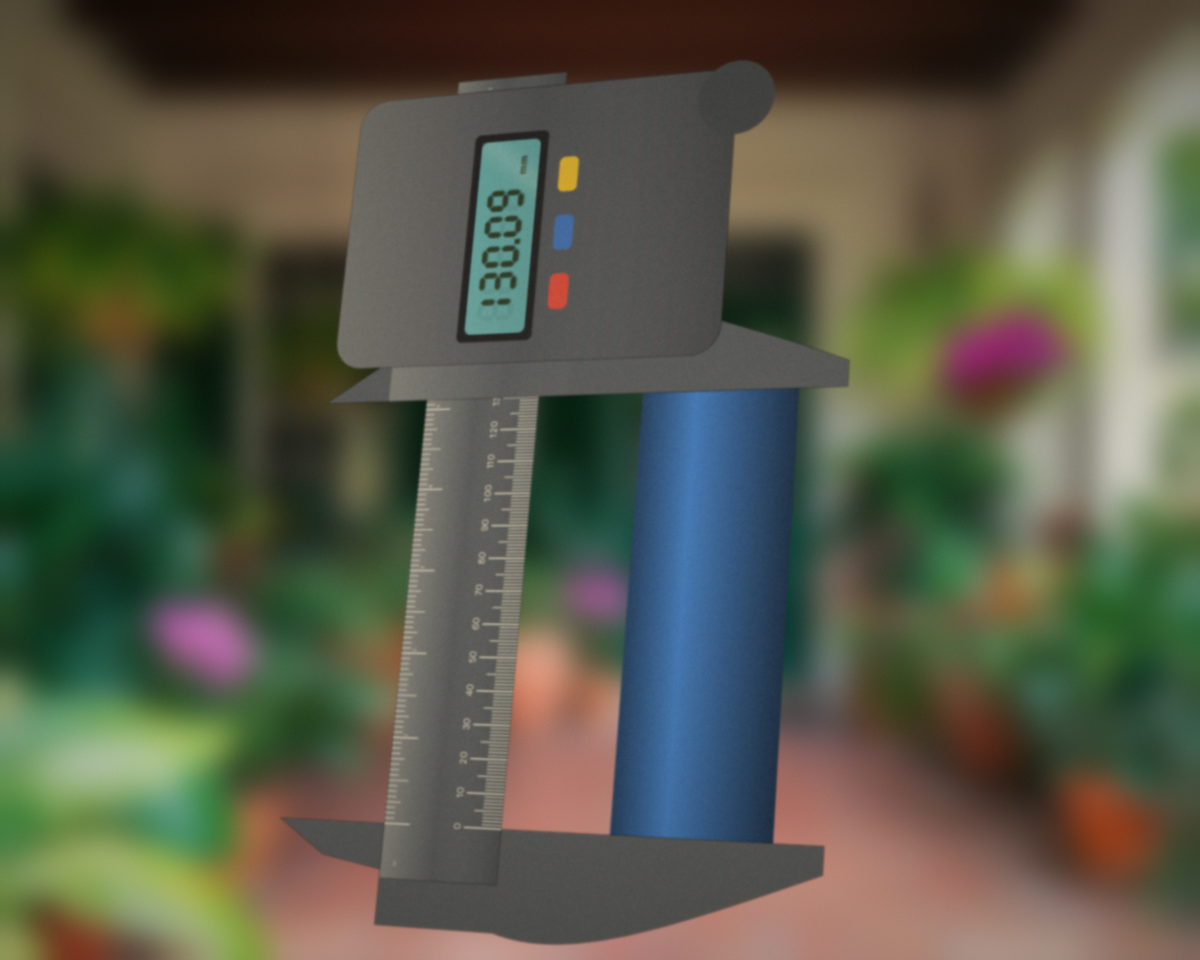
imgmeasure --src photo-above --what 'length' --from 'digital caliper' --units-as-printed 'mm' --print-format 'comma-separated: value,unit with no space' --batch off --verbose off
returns 130.09,mm
